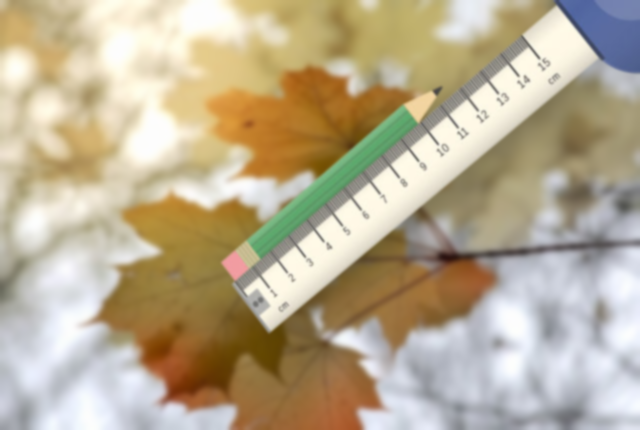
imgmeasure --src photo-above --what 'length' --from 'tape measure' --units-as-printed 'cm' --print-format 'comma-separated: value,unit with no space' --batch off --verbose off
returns 11.5,cm
